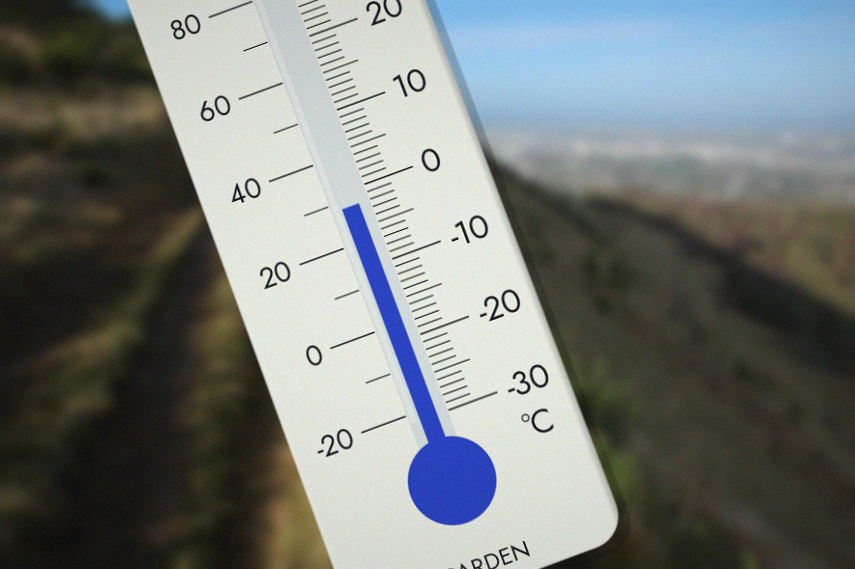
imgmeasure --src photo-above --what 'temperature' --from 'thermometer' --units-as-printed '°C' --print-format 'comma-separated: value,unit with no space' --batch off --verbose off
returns -2,°C
